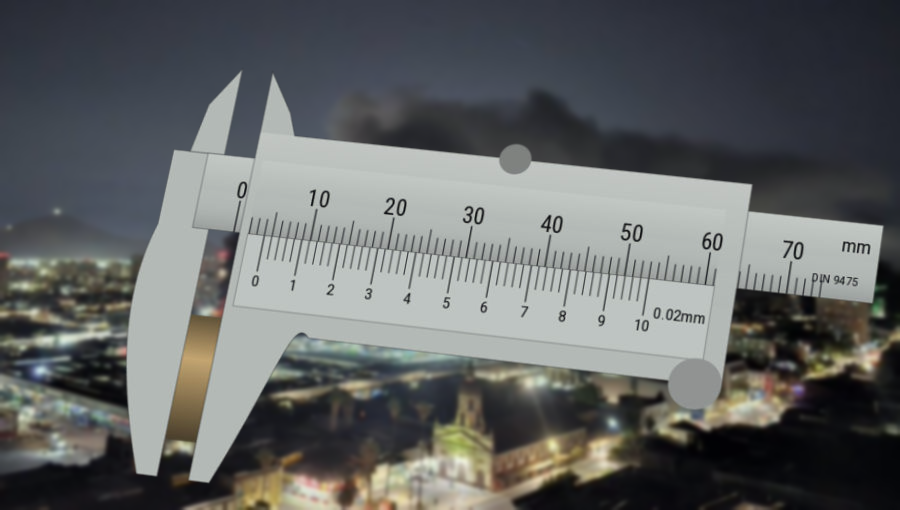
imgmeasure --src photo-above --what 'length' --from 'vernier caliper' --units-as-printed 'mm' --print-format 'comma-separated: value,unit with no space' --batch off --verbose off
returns 4.0,mm
